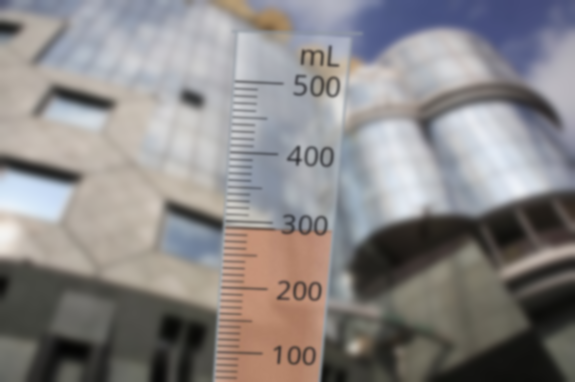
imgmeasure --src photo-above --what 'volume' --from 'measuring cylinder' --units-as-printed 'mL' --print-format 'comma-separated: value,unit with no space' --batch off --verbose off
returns 290,mL
